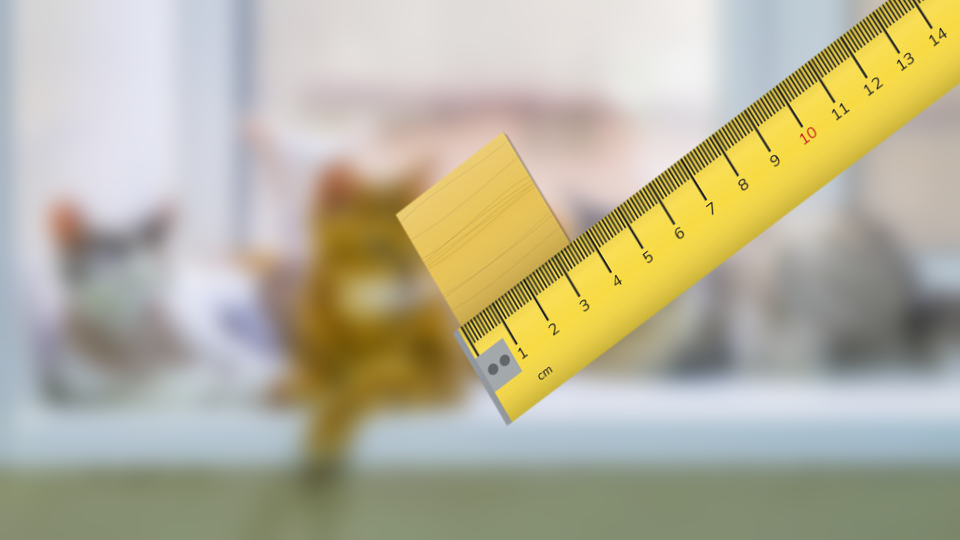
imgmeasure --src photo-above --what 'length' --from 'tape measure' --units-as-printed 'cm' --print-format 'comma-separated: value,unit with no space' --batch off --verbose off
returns 3.5,cm
